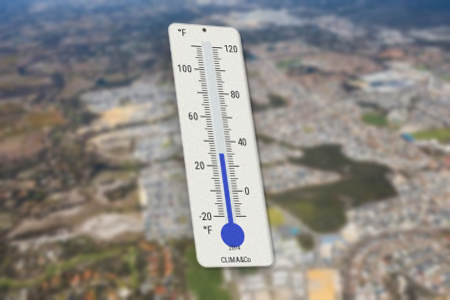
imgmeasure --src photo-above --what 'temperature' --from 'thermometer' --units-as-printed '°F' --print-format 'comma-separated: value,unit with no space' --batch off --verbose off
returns 30,°F
